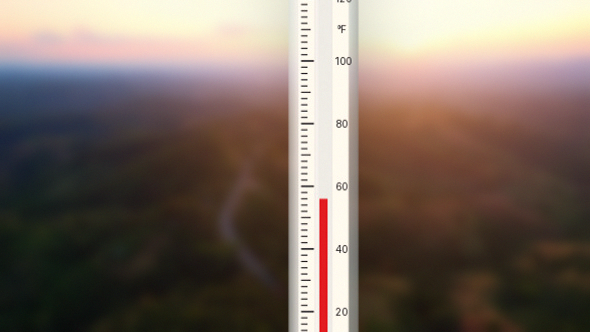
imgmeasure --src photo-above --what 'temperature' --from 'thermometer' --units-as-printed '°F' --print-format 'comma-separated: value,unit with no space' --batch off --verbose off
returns 56,°F
